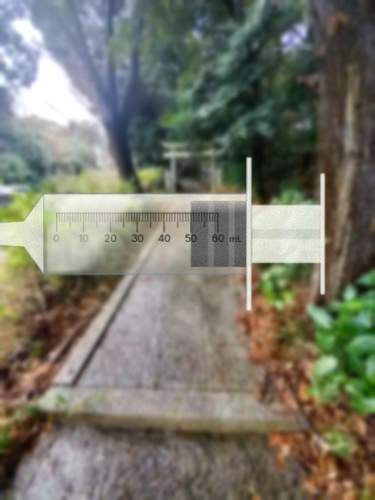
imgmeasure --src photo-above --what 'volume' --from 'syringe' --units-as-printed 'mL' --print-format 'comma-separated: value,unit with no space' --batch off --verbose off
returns 50,mL
